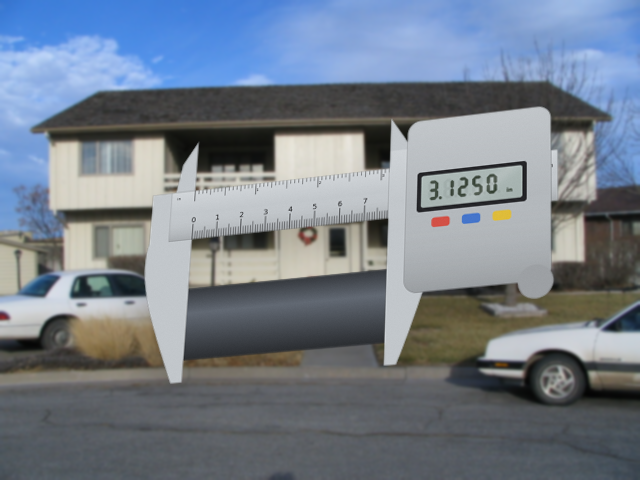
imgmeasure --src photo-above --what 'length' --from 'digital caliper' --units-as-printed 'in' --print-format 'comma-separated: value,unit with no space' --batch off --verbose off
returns 3.1250,in
